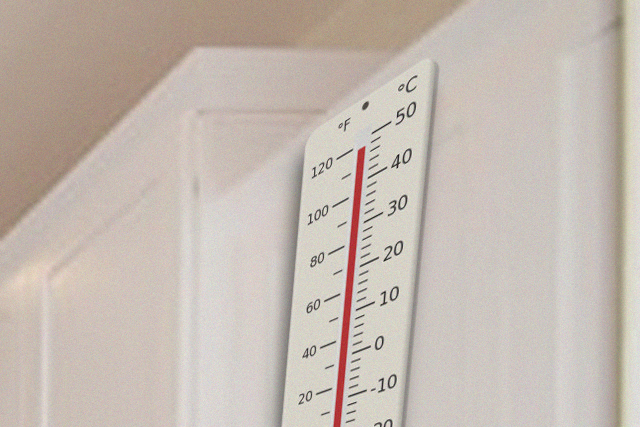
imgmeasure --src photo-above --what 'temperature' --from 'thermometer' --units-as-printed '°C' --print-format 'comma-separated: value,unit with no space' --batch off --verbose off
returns 48,°C
